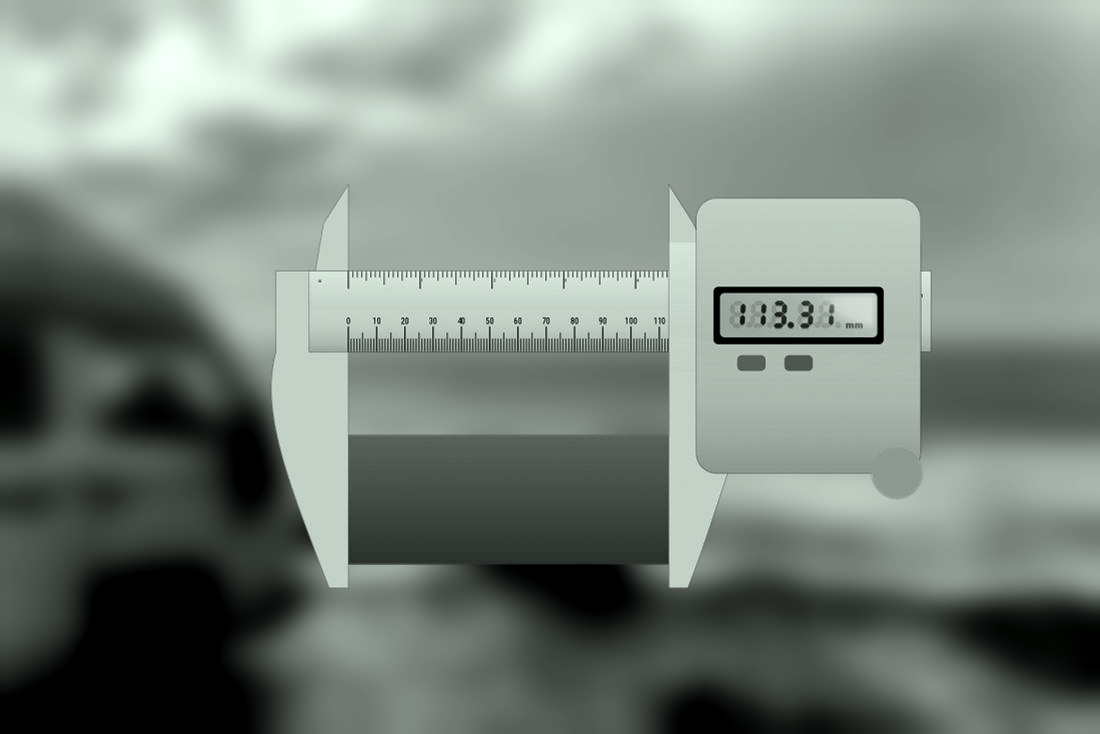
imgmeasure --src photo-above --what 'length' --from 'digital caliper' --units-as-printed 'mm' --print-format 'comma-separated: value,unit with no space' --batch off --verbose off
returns 113.31,mm
